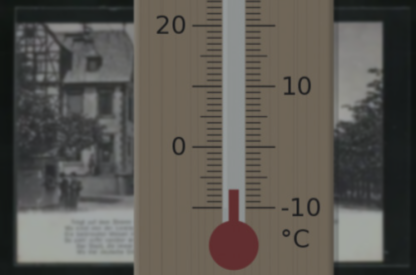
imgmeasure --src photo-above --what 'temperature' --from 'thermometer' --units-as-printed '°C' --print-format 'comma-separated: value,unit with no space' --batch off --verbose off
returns -7,°C
